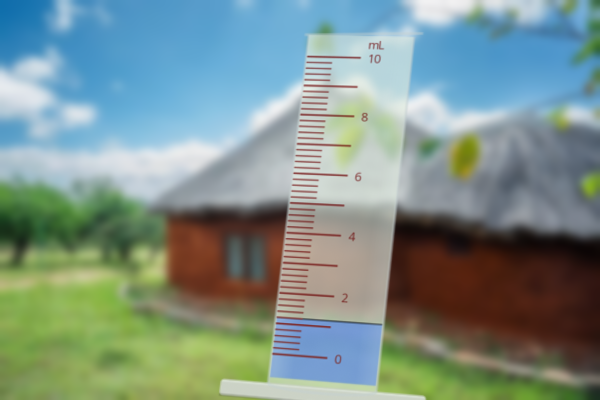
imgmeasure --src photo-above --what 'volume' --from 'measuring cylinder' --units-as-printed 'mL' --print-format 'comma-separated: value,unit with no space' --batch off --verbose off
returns 1.2,mL
